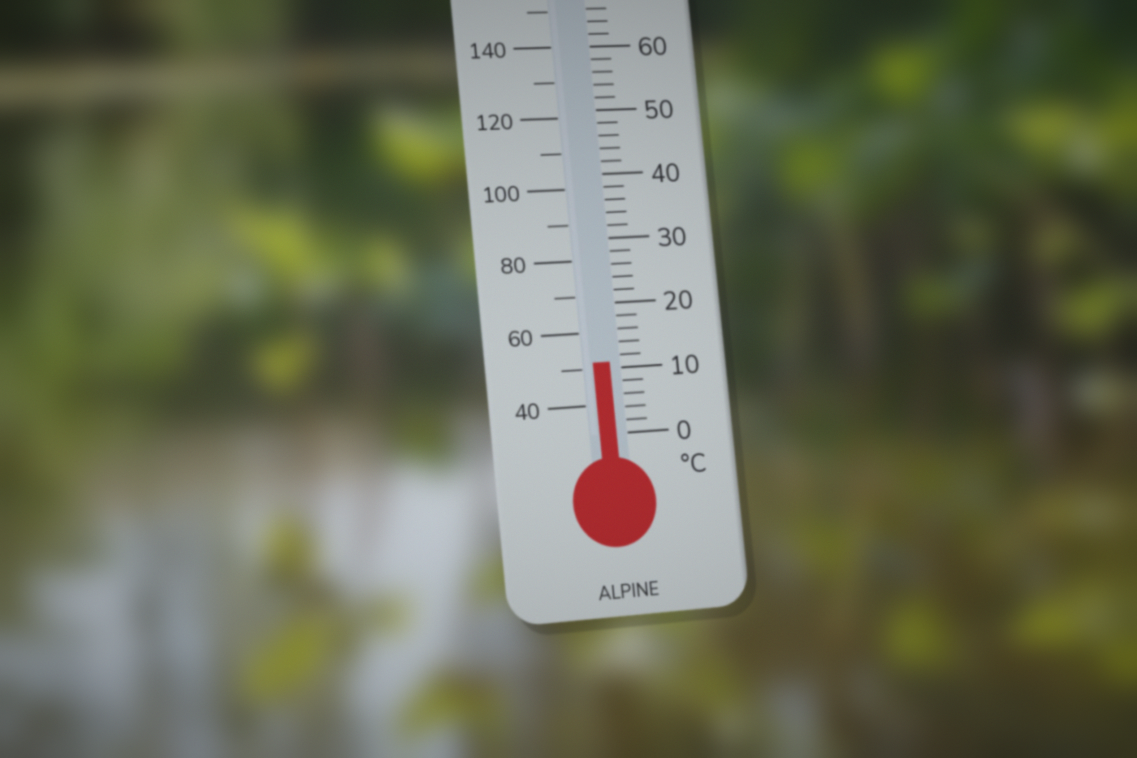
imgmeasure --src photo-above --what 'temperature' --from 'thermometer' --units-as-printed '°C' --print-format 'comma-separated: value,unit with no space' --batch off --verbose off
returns 11,°C
